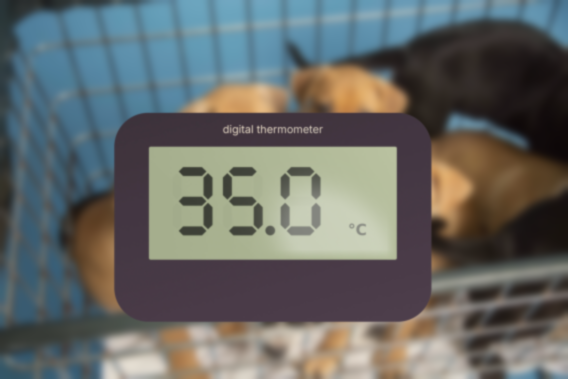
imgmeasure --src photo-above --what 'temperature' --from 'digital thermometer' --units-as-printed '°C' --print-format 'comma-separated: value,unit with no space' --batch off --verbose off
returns 35.0,°C
